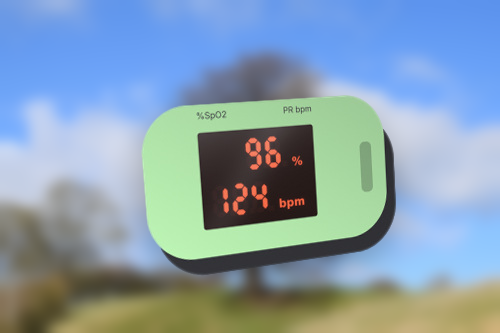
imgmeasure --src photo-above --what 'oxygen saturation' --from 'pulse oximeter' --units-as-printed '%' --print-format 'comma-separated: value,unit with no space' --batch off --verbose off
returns 96,%
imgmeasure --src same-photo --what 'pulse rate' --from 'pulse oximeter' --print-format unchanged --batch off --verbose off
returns 124,bpm
